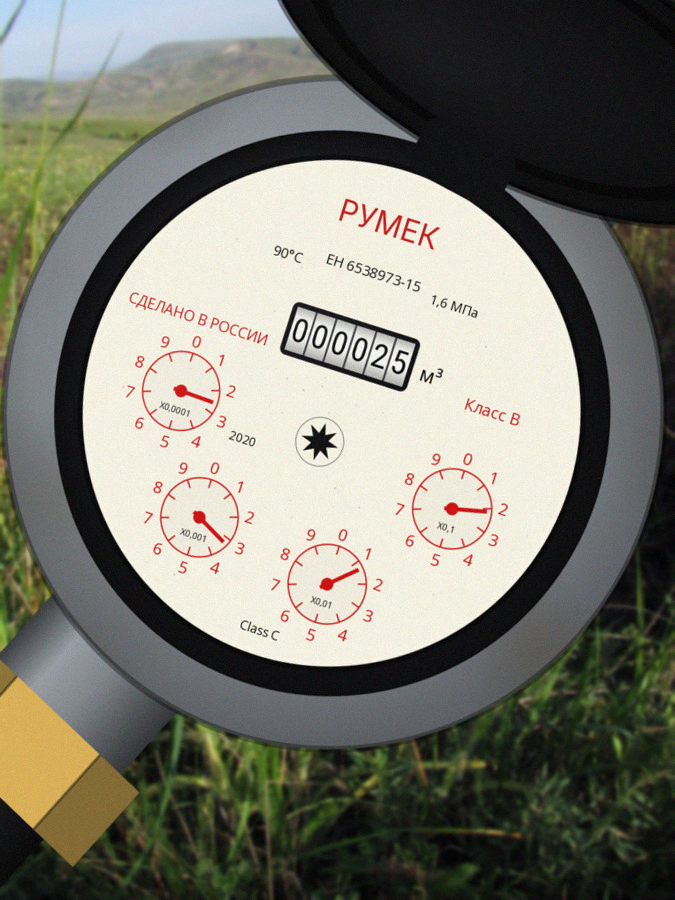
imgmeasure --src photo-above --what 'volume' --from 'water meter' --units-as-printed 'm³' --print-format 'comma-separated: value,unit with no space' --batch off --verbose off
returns 25.2132,m³
